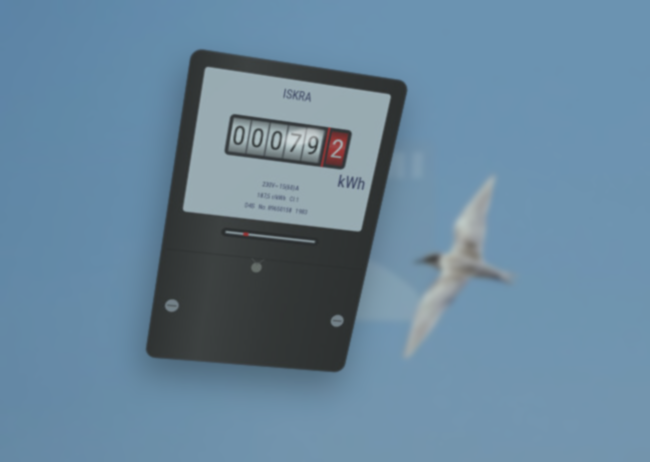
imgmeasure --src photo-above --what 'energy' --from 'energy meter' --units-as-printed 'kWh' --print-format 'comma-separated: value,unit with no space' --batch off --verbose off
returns 79.2,kWh
